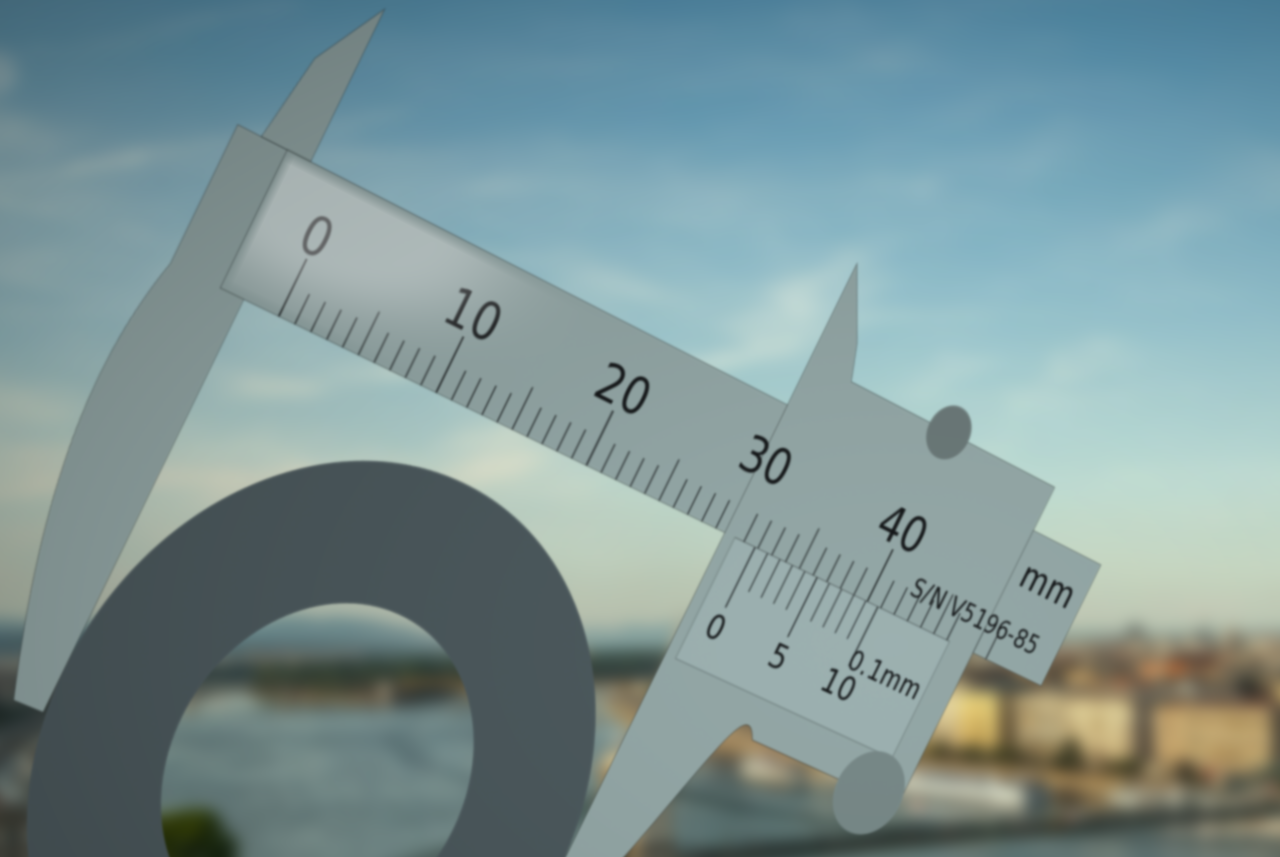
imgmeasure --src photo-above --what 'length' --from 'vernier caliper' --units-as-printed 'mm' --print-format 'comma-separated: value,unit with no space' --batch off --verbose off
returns 31.8,mm
